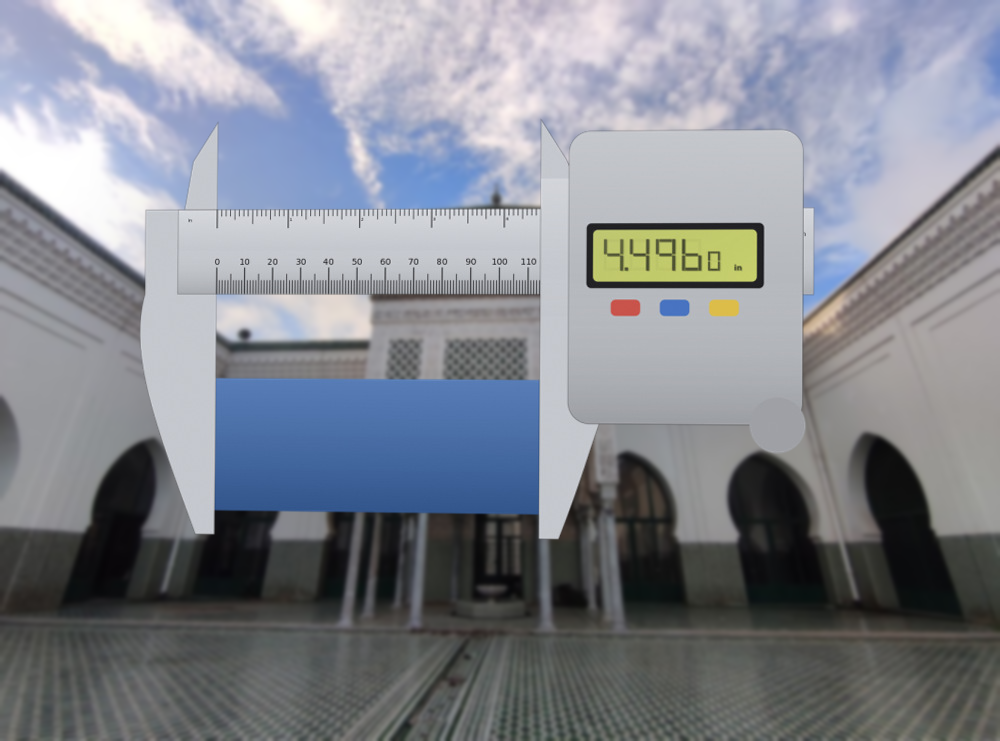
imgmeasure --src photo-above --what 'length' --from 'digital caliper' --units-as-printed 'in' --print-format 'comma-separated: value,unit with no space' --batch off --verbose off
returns 4.4960,in
